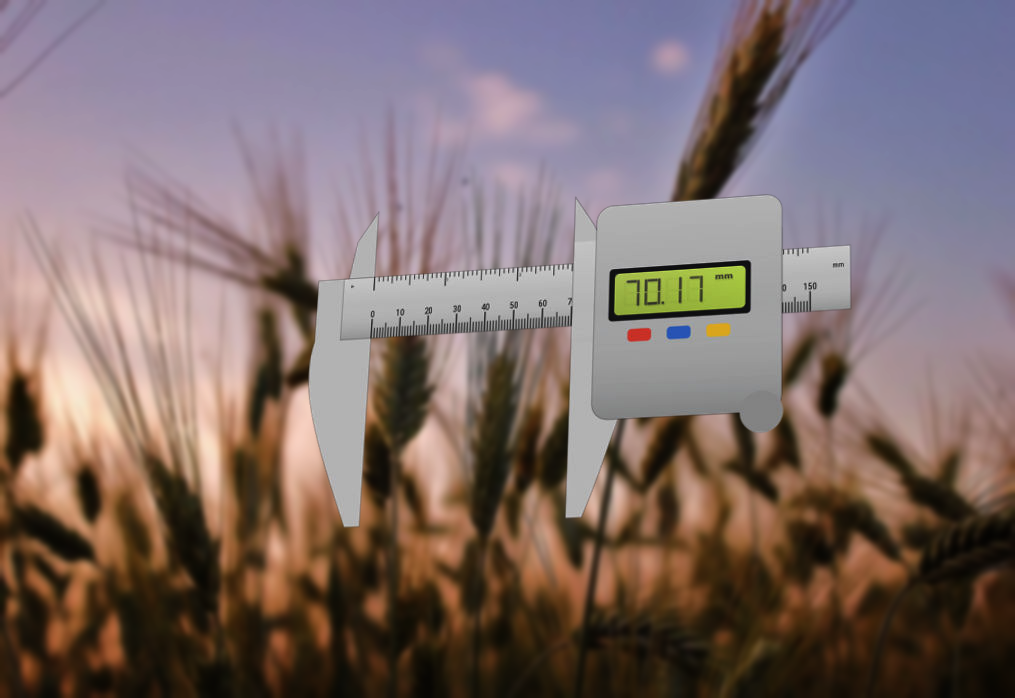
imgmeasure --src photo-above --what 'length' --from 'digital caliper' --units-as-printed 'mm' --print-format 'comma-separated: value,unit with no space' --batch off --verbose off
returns 70.17,mm
